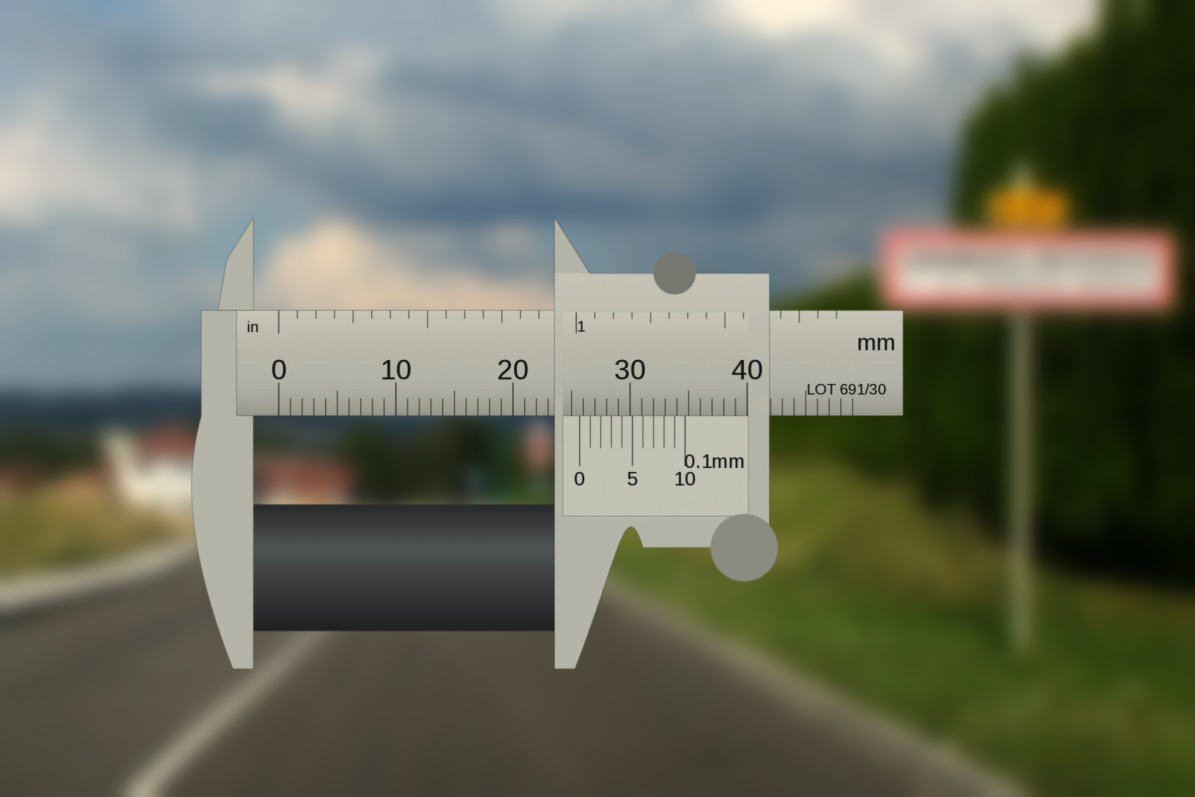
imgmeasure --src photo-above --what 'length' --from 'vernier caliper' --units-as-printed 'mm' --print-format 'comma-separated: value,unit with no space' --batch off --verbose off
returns 25.7,mm
